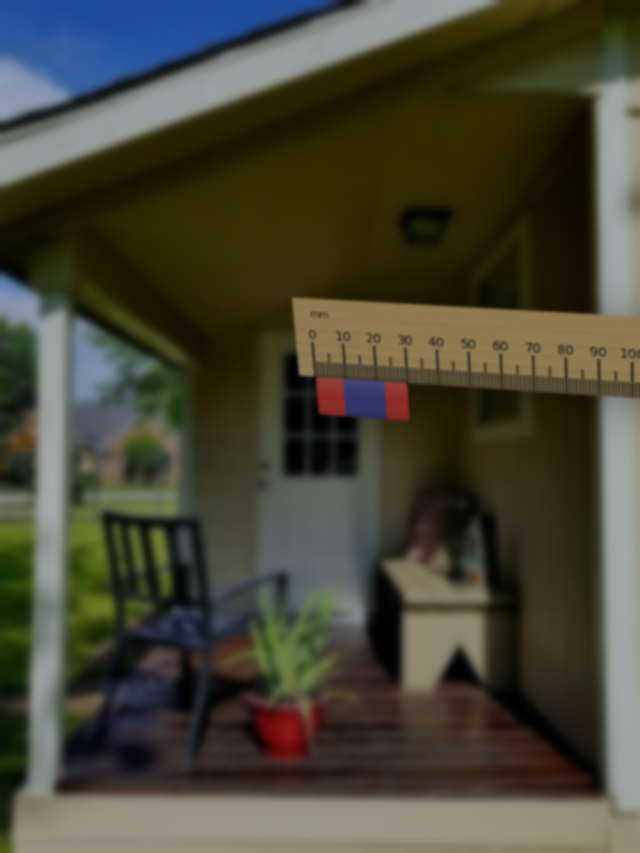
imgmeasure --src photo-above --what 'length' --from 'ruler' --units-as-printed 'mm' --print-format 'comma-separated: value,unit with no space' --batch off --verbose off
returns 30,mm
